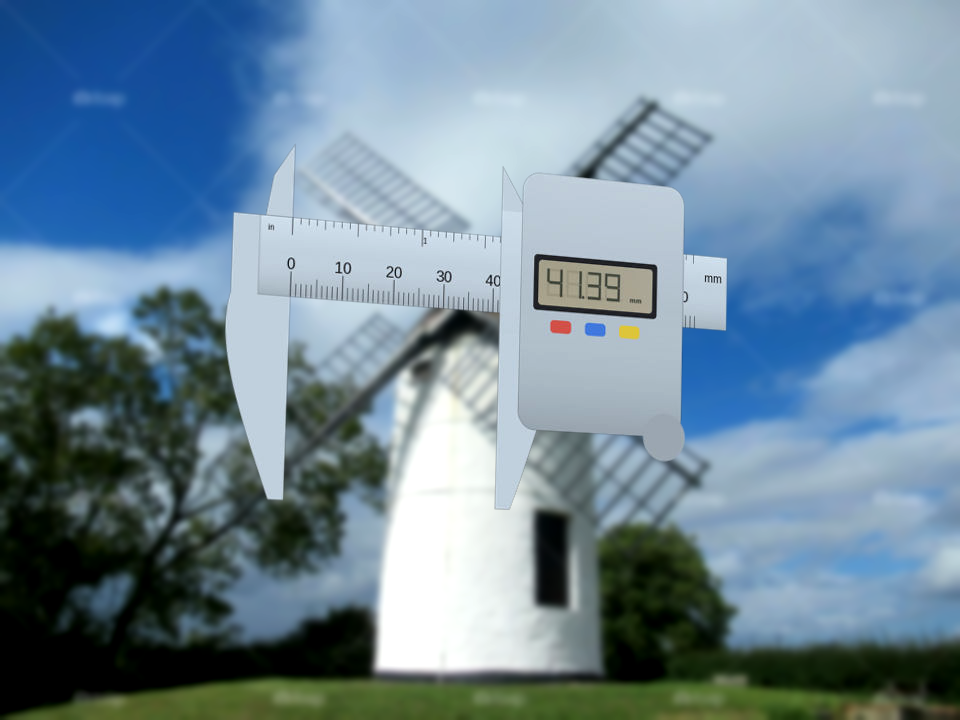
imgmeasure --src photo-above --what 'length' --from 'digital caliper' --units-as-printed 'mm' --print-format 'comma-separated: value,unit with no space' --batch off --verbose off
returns 41.39,mm
